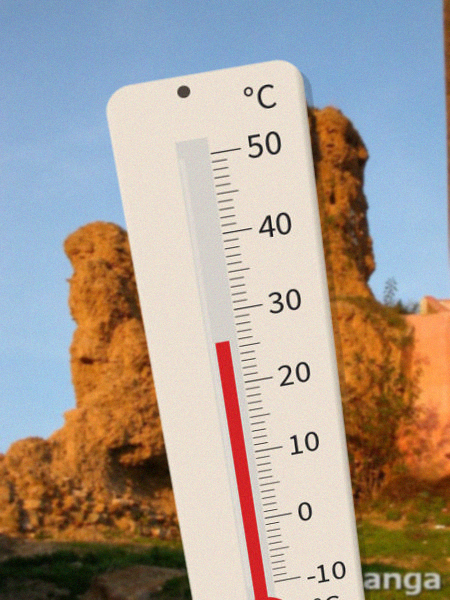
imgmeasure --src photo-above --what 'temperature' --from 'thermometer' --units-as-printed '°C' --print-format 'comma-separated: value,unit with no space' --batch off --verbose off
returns 26,°C
